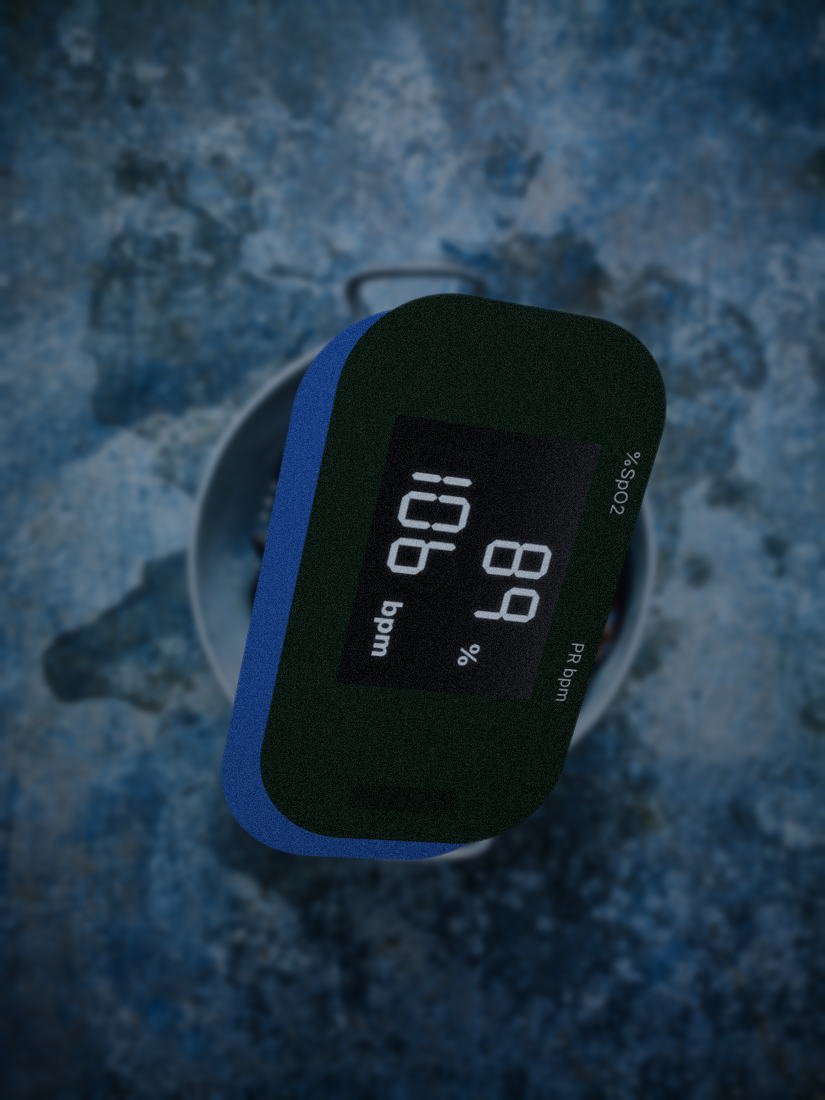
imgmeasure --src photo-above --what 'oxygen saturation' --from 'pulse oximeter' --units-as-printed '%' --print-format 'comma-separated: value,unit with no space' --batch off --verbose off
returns 89,%
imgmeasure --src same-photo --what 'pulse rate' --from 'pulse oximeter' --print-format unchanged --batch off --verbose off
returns 106,bpm
